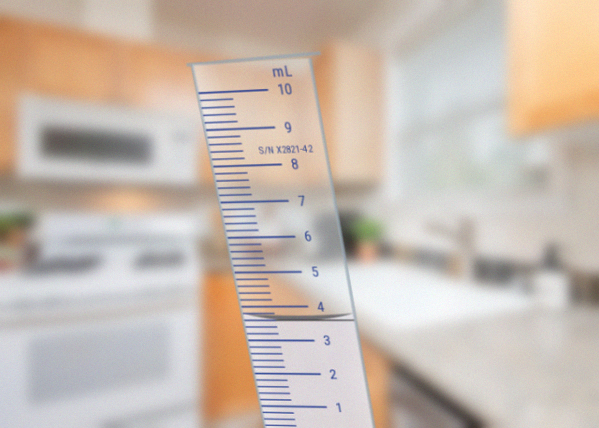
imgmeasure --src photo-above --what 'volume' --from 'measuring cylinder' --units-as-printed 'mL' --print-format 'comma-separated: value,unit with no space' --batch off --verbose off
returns 3.6,mL
